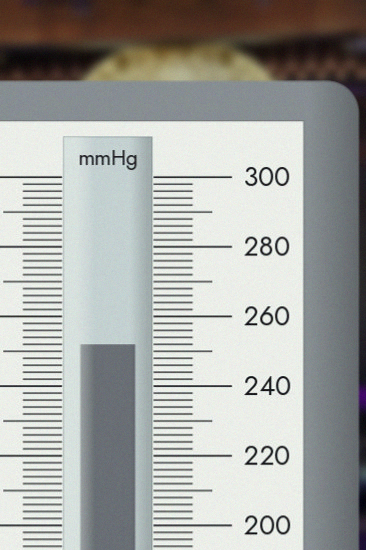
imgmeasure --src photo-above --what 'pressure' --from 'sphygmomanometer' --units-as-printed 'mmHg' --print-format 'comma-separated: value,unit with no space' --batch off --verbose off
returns 252,mmHg
